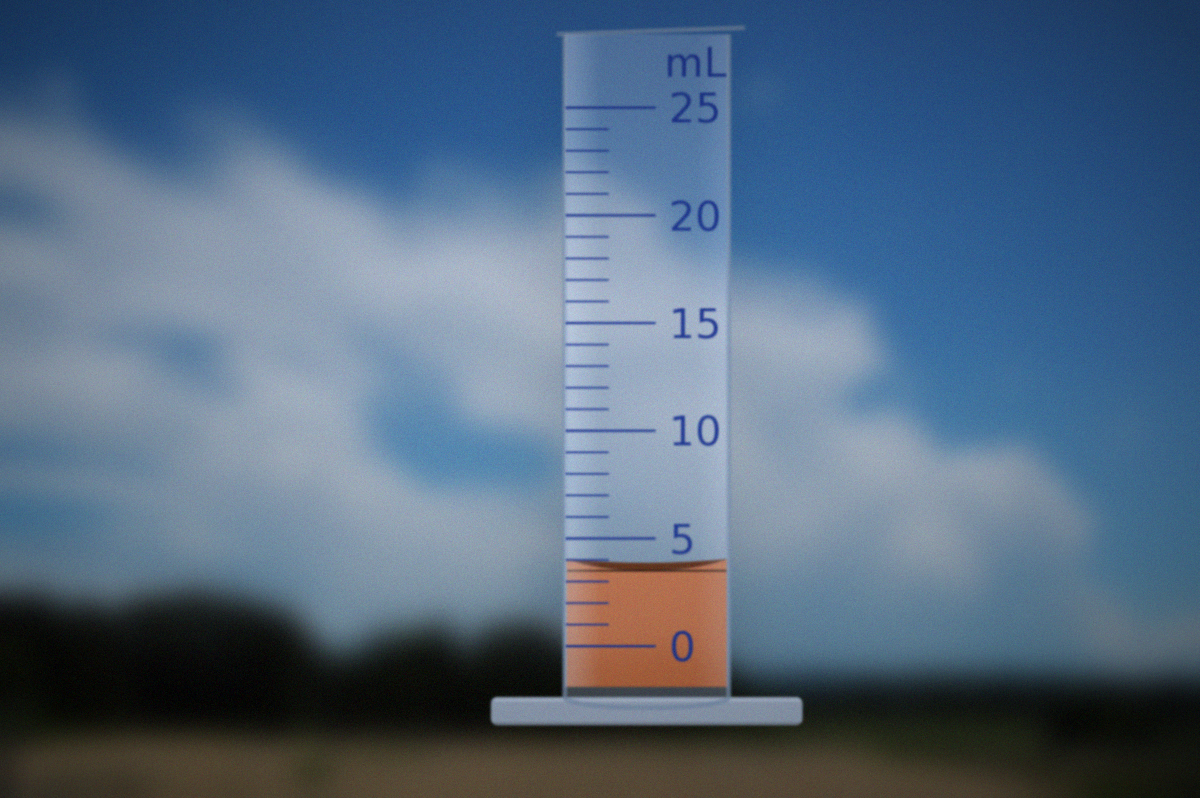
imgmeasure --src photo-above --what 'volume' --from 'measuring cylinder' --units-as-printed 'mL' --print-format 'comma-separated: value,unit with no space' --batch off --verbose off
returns 3.5,mL
